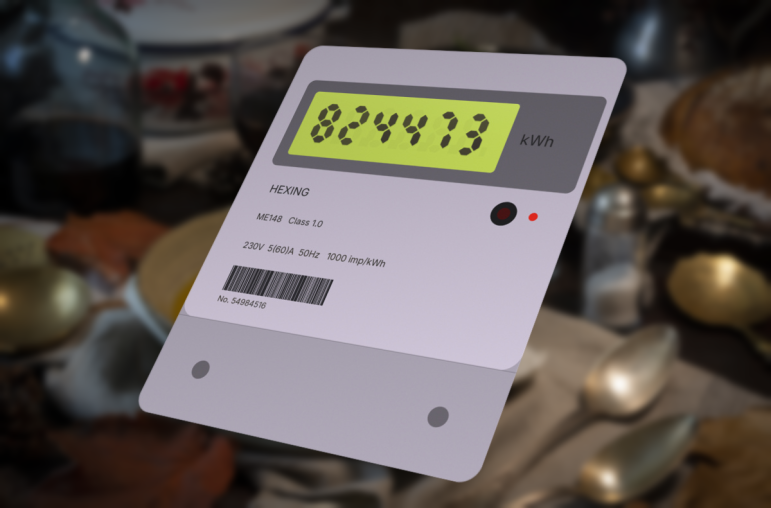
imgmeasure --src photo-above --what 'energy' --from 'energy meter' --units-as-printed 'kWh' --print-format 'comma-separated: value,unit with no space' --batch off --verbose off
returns 824473,kWh
